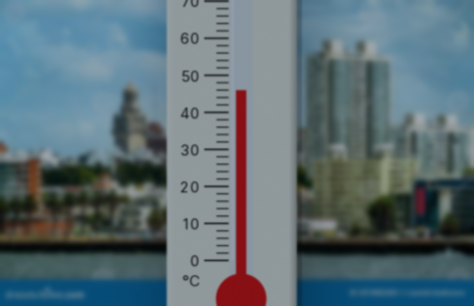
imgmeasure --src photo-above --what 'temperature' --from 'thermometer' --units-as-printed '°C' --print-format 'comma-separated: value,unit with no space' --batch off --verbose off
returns 46,°C
